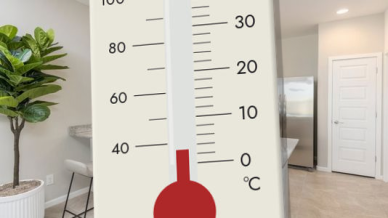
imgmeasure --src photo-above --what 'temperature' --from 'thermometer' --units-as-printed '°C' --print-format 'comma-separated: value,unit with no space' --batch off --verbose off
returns 3,°C
